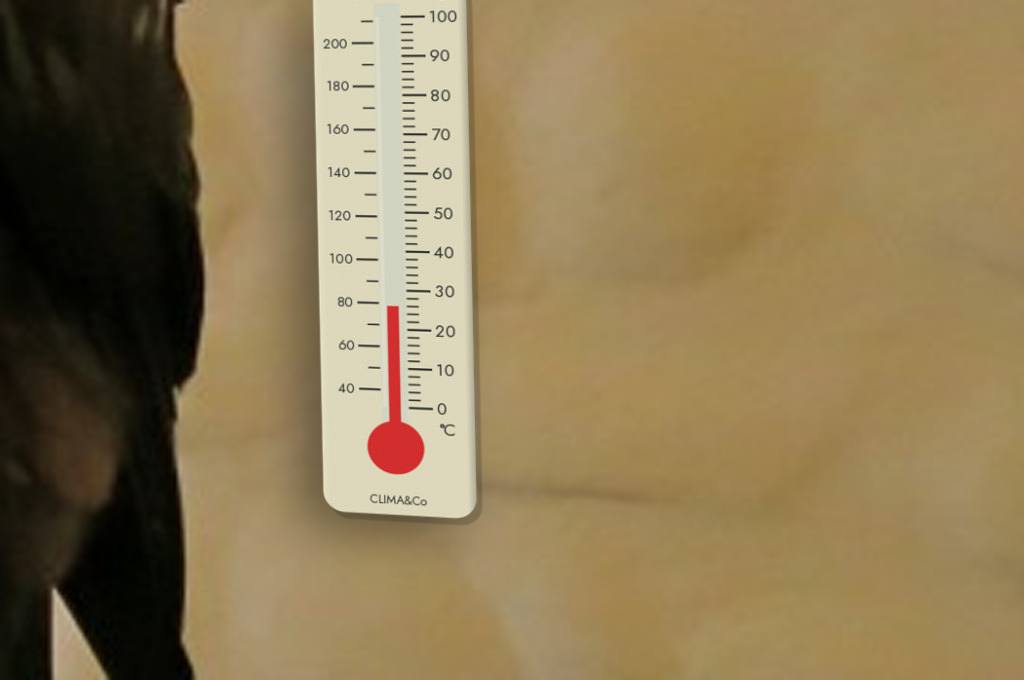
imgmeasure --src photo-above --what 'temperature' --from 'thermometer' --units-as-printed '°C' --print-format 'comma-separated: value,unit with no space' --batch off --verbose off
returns 26,°C
